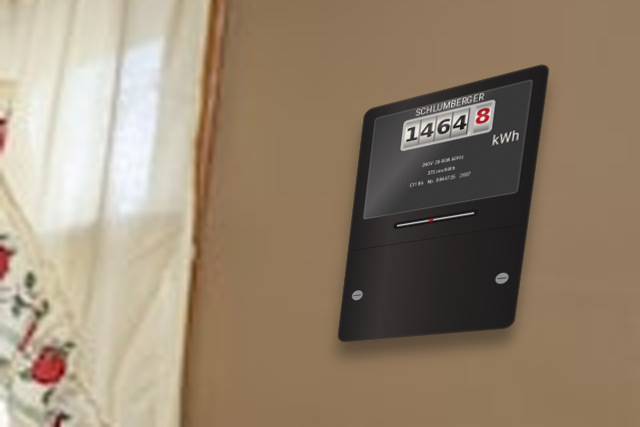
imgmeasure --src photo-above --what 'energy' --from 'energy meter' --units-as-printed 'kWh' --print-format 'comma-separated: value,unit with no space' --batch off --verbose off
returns 1464.8,kWh
